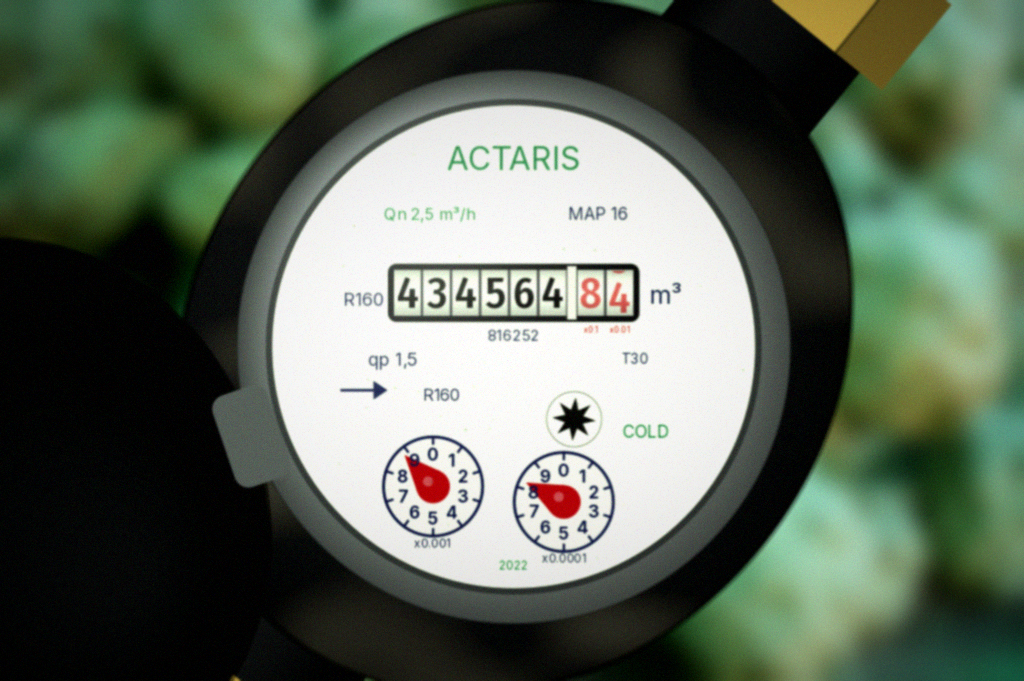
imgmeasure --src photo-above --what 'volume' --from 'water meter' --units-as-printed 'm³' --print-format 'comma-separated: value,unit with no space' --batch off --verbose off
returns 434564.8388,m³
